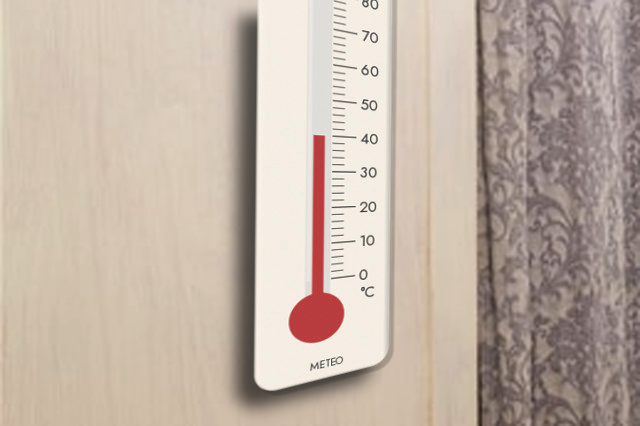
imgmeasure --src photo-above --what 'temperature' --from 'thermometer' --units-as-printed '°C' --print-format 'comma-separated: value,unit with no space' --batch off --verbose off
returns 40,°C
